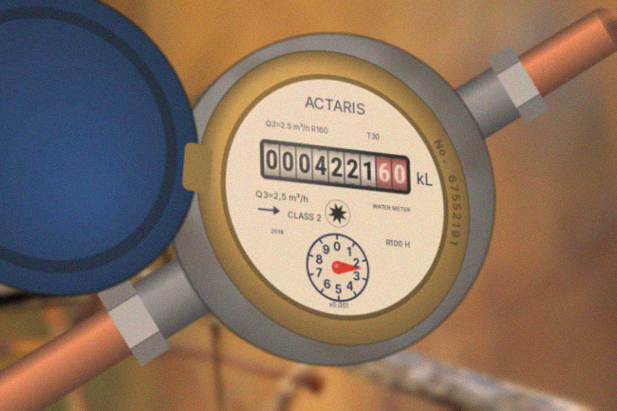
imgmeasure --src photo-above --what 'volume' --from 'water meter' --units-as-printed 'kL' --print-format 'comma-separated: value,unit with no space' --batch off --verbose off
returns 4221.602,kL
